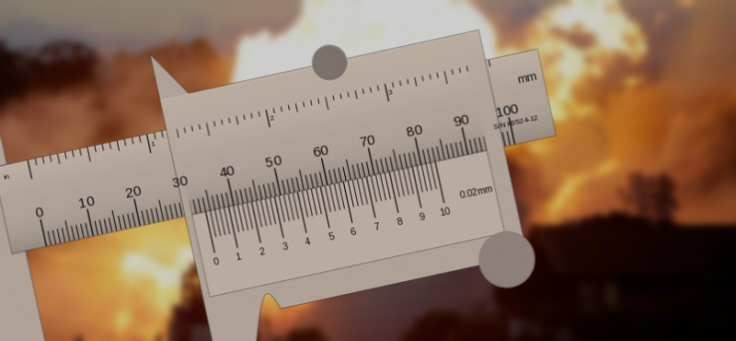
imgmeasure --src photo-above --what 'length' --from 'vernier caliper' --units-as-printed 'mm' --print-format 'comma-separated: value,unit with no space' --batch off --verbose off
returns 34.0,mm
